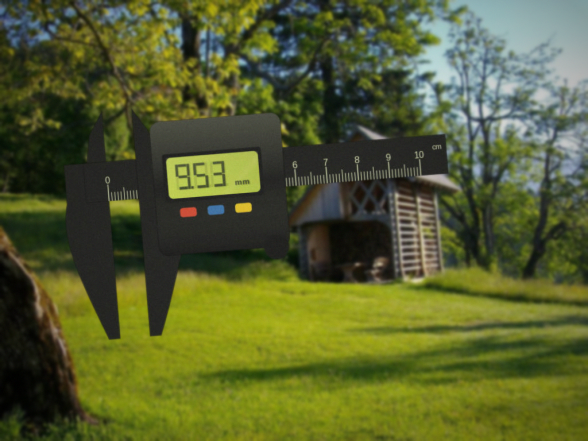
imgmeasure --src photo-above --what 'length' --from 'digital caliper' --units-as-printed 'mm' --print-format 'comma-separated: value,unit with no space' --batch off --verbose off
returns 9.53,mm
